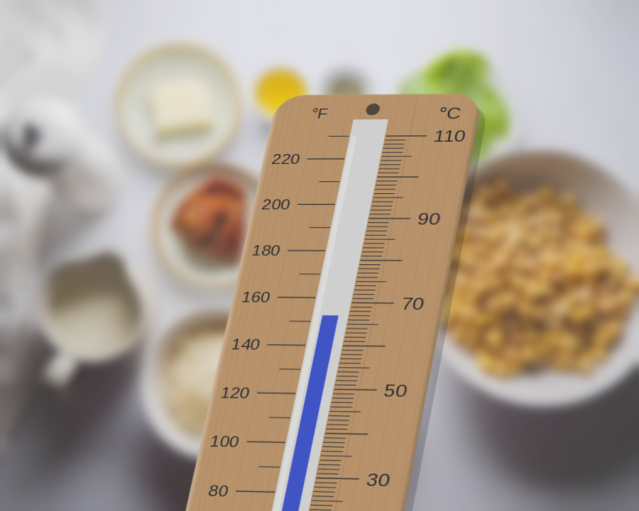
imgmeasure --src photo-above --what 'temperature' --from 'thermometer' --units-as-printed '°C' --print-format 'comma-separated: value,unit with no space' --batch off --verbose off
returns 67,°C
